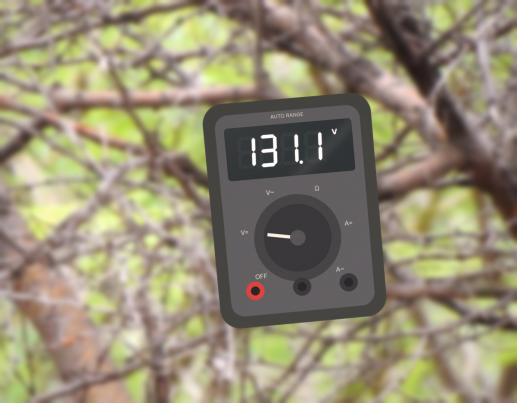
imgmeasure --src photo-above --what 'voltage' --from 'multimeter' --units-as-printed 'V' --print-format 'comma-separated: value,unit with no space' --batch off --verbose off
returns 131.1,V
